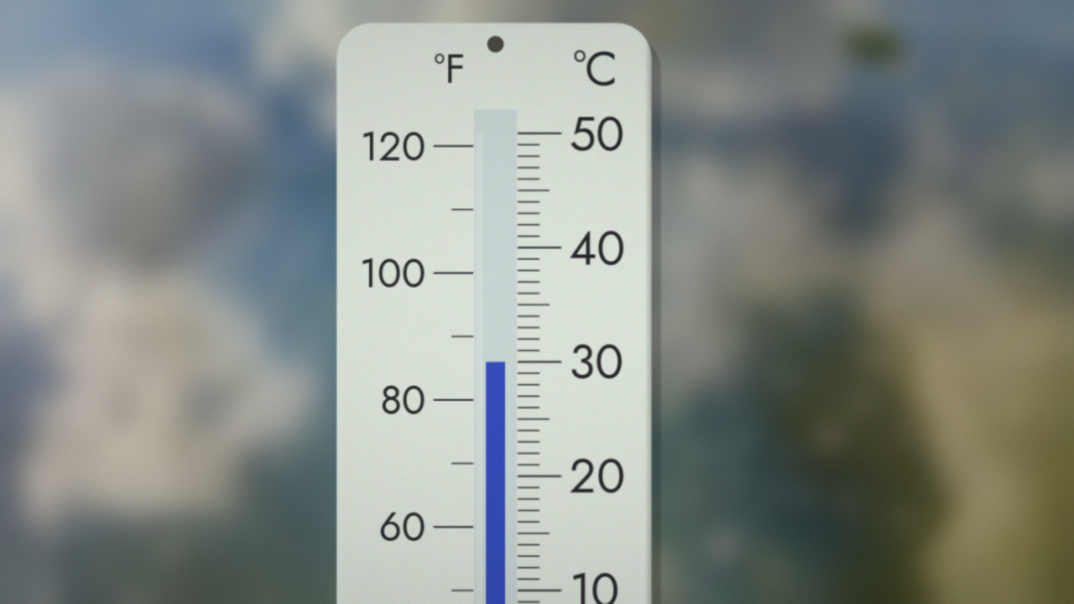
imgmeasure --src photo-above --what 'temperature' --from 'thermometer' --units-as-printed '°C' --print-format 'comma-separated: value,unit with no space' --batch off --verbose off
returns 30,°C
